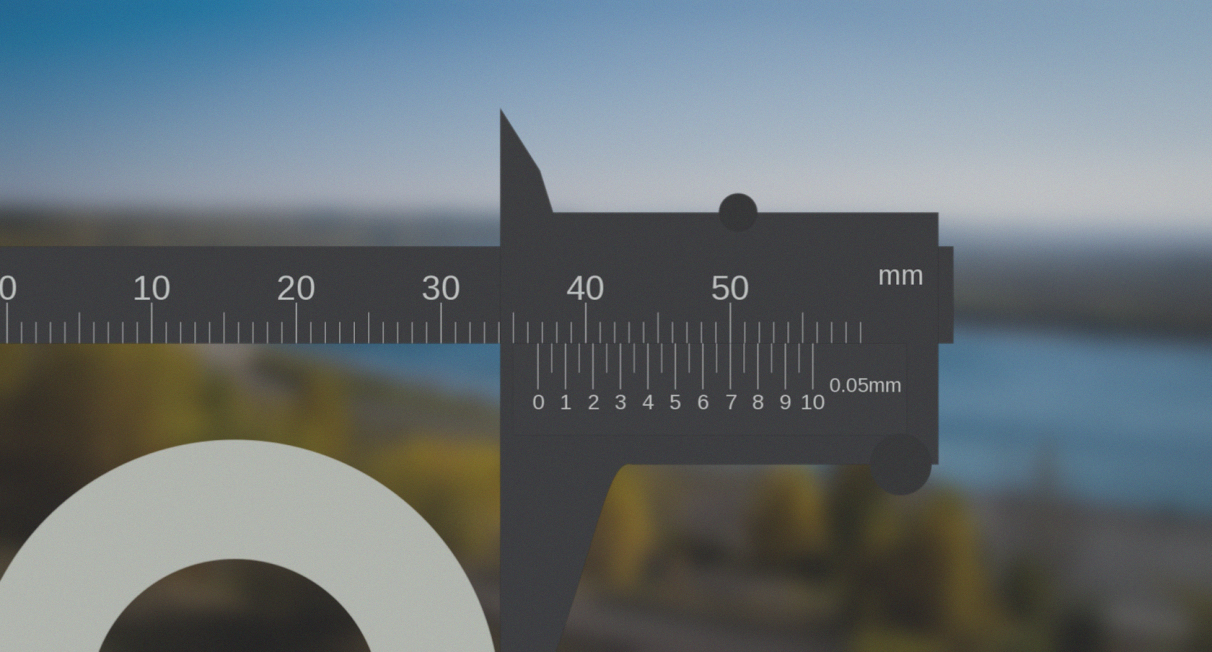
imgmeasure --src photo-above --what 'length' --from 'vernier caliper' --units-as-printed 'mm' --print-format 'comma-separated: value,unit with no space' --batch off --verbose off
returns 36.7,mm
